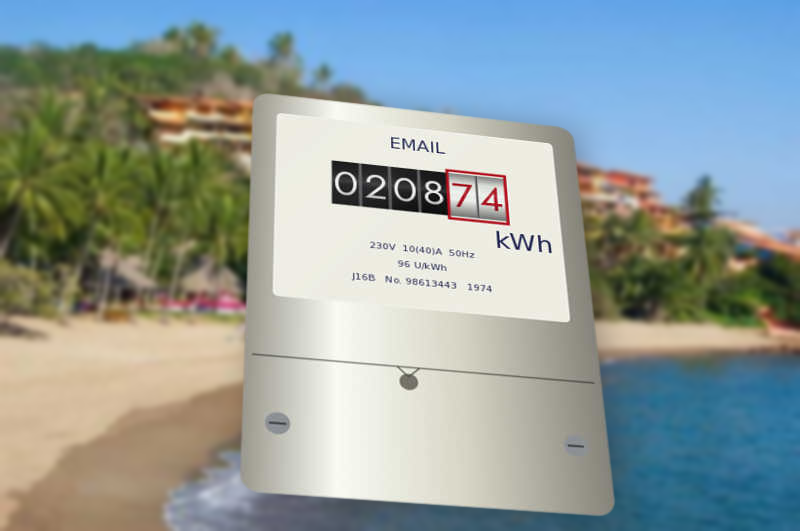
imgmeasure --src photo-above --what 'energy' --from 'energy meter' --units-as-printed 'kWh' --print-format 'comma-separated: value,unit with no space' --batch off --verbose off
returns 208.74,kWh
